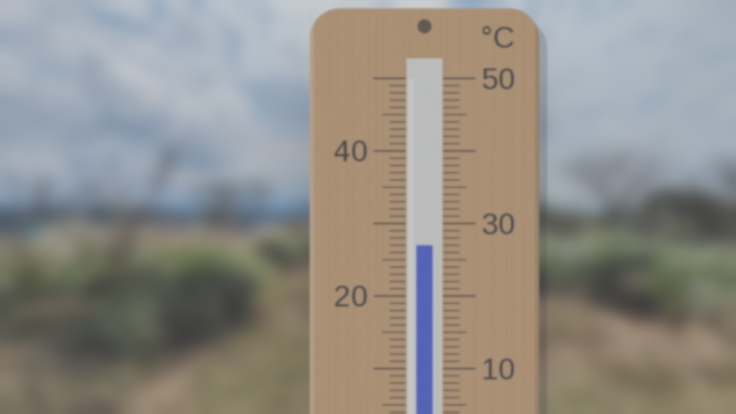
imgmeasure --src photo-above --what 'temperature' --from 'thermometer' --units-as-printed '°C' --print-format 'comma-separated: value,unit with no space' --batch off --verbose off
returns 27,°C
